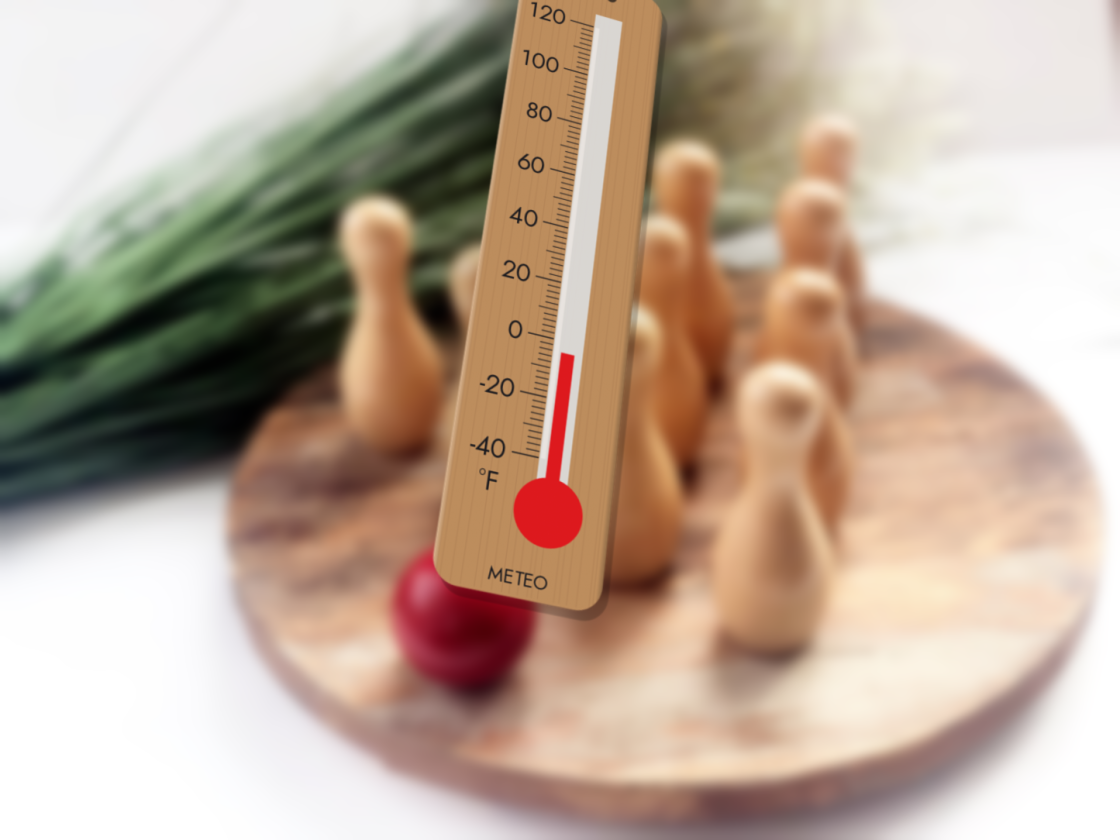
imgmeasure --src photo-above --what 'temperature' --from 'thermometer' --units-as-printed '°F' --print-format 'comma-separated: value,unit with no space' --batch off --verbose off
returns -4,°F
